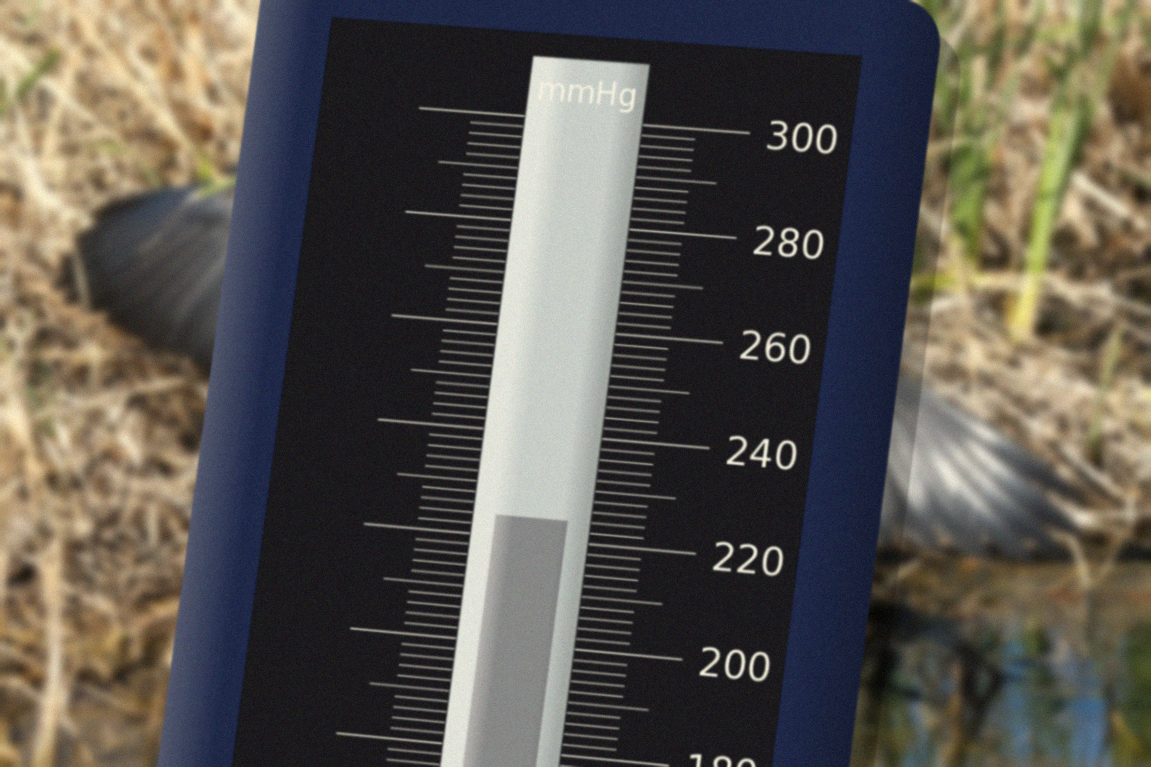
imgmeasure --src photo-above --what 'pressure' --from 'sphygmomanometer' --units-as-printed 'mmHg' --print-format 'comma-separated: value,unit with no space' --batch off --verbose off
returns 224,mmHg
